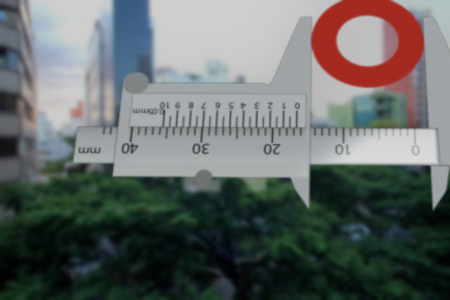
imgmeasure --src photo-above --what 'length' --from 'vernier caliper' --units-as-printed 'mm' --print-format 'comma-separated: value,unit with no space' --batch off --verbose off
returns 16.6,mm
